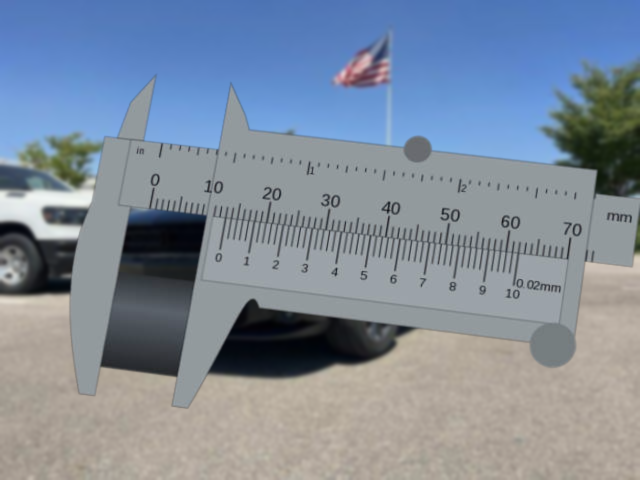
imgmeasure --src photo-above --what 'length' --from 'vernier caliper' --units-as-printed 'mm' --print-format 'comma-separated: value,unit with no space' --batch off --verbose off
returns 13.0,mm
